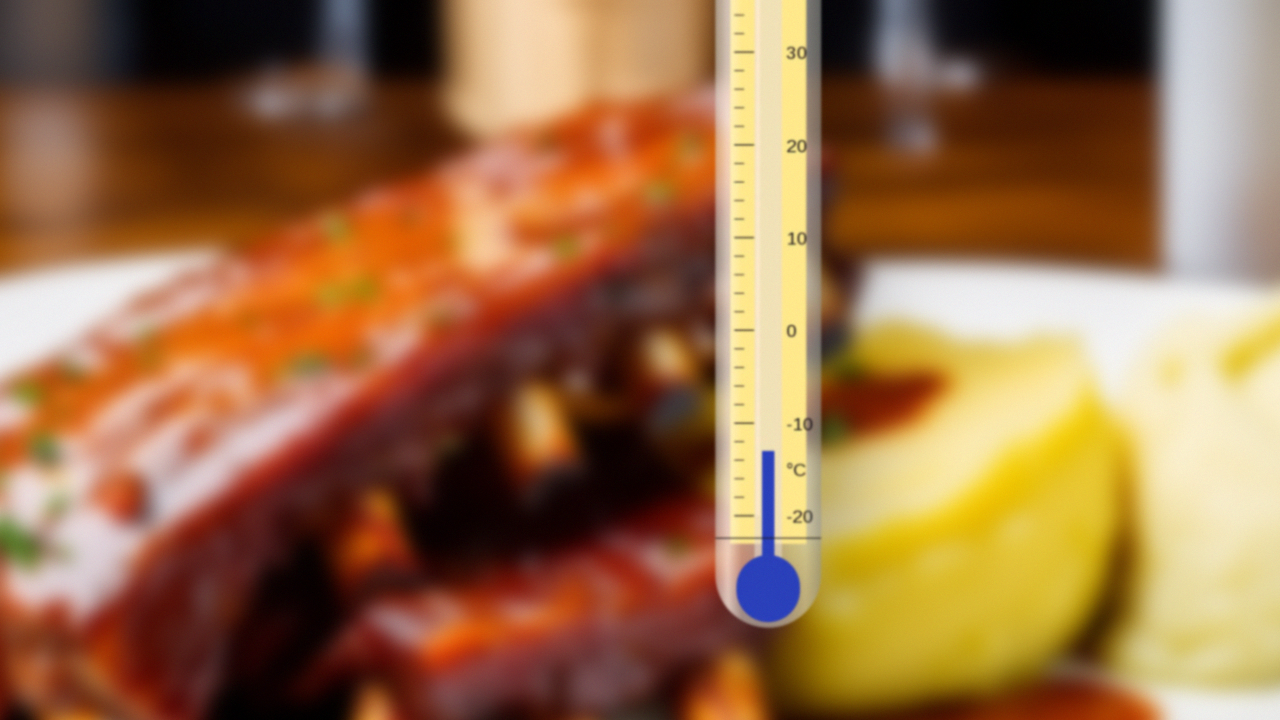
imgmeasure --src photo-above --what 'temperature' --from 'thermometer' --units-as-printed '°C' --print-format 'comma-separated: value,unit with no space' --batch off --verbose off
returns -13,°C
